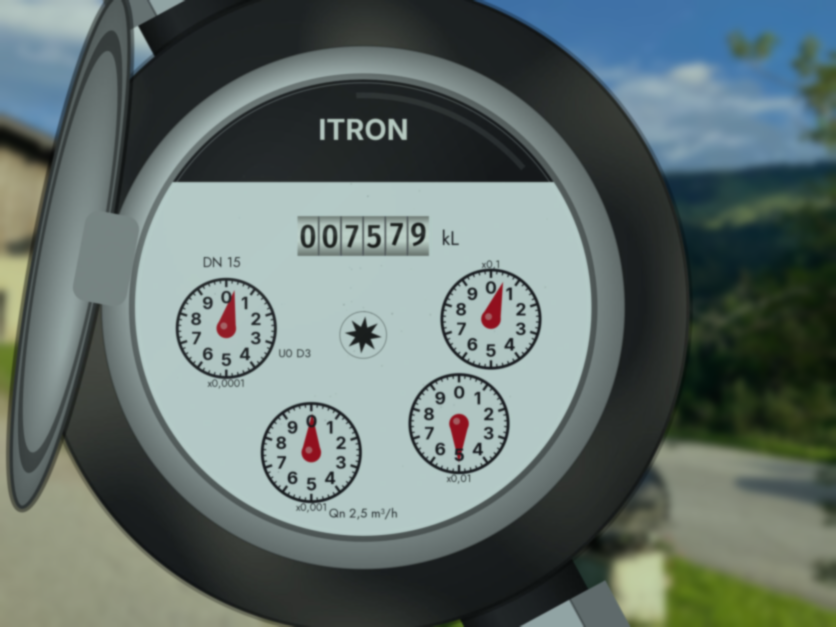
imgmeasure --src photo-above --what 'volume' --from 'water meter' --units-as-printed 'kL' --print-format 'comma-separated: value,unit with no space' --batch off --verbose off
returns 7579.0500,kL
